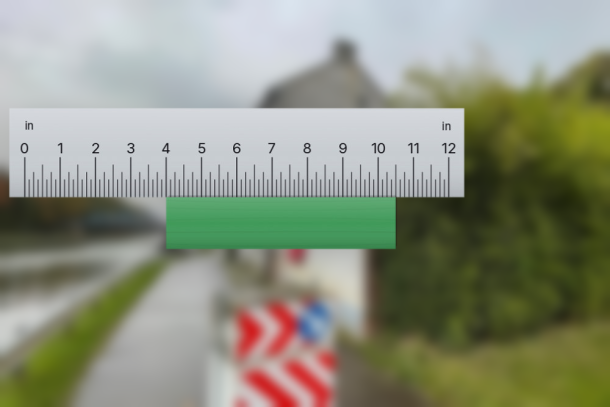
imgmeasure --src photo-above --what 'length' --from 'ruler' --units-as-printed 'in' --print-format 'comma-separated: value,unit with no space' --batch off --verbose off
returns 6.5,in
